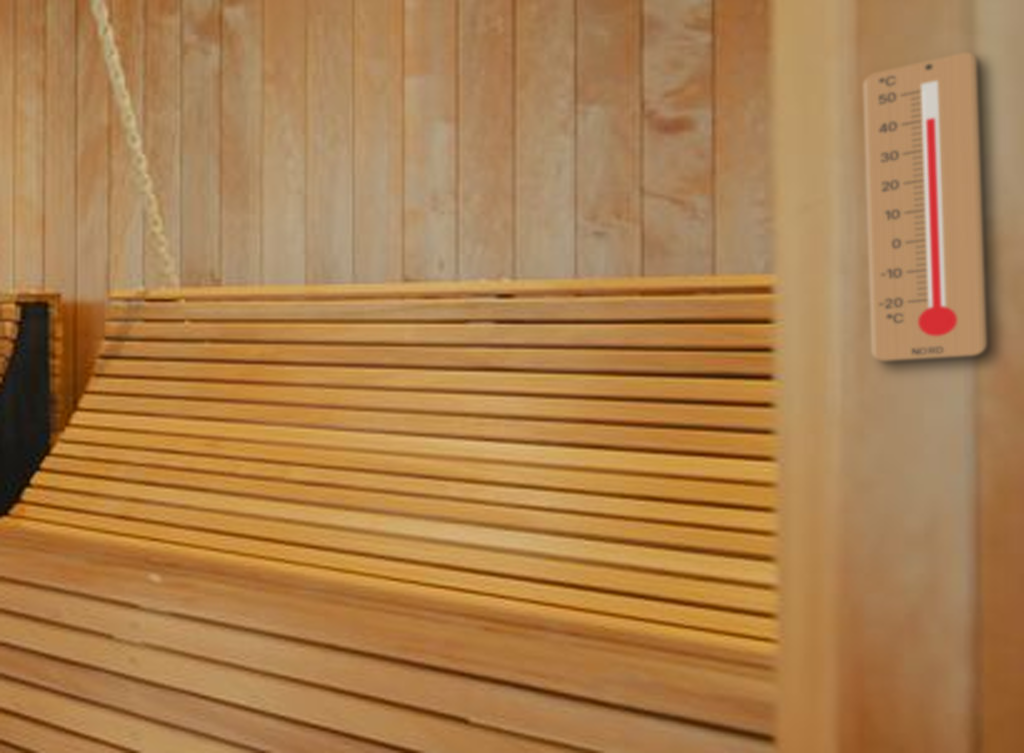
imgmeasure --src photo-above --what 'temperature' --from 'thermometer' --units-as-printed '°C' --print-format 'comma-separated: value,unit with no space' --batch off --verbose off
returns 40,°C
